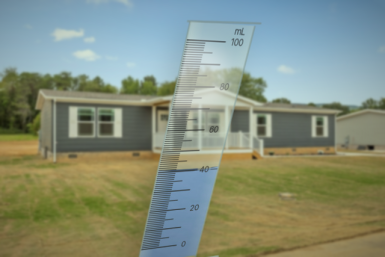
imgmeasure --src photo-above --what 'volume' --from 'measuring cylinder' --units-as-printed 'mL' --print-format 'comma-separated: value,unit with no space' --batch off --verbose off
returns 40,mL
